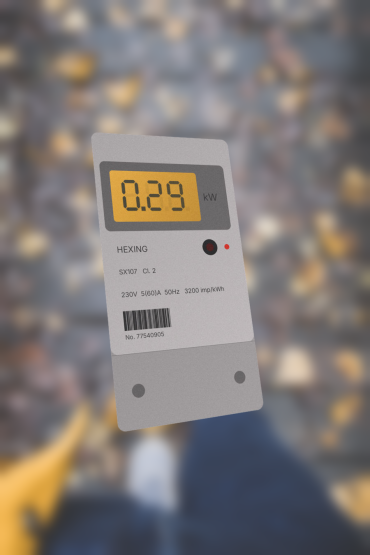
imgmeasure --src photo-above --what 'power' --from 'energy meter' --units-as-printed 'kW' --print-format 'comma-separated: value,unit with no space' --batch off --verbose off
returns 0.29,kW
